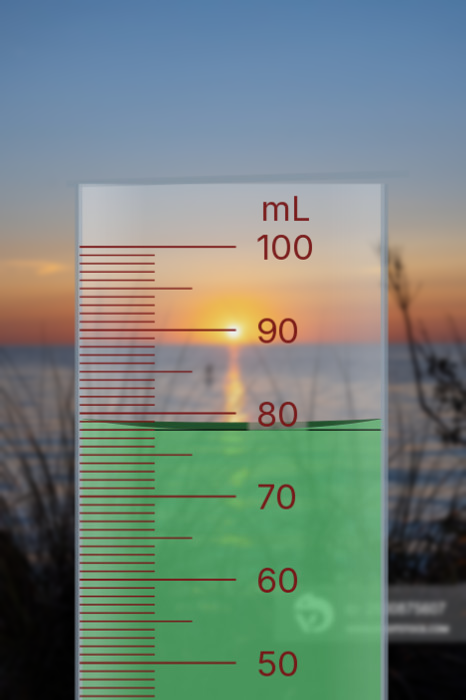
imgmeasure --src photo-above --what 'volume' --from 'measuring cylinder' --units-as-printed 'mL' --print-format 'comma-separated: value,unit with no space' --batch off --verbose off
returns 78,mL
